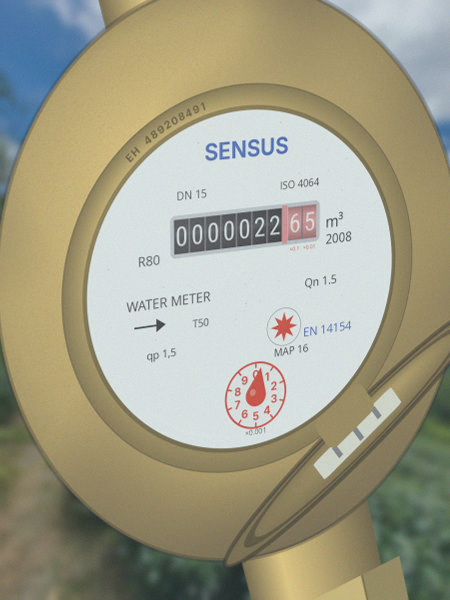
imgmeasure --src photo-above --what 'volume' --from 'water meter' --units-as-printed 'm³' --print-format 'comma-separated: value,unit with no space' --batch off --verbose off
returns 22.650,m³
